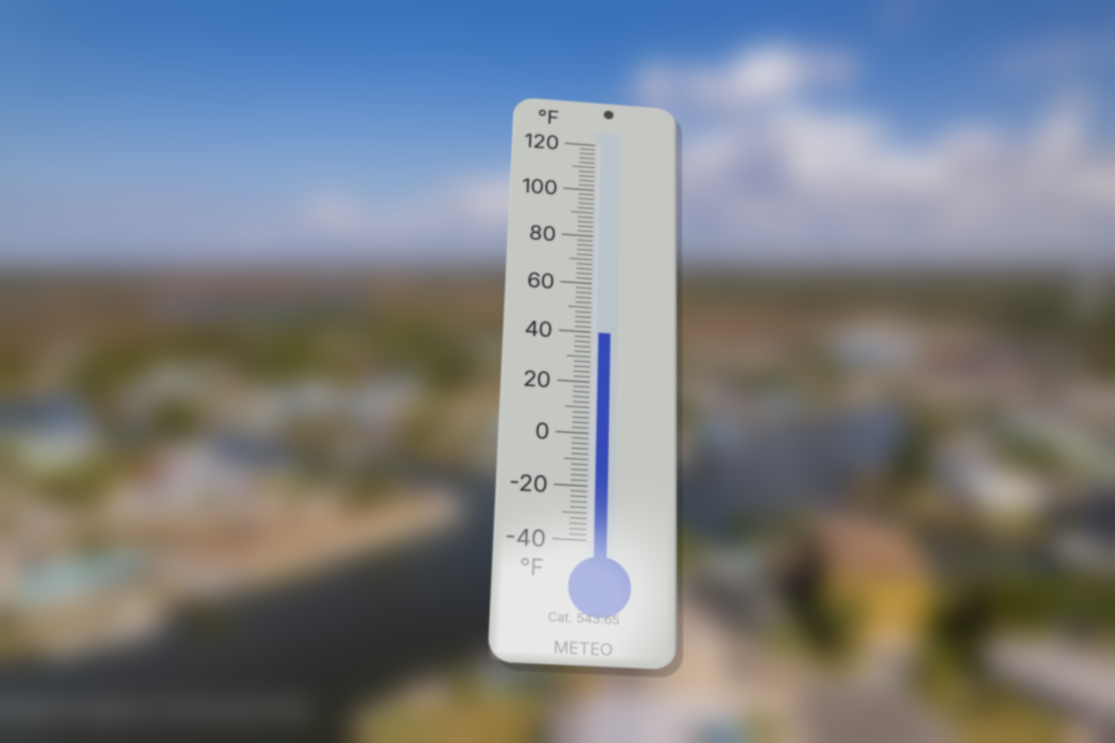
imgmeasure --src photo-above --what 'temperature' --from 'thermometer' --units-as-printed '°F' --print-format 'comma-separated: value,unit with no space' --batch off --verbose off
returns 40,°F
